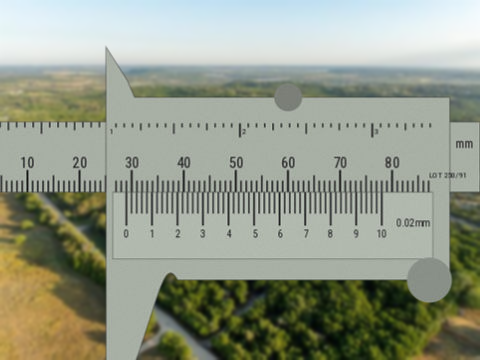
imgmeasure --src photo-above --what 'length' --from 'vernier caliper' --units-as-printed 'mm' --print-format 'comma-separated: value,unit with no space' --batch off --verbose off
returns 29.0,mm
